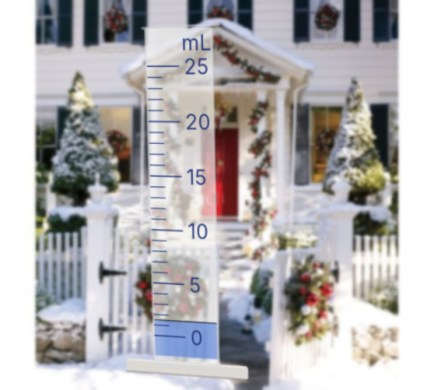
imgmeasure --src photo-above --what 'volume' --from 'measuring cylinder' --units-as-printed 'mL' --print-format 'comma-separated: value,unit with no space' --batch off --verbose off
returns 1.5,mL
